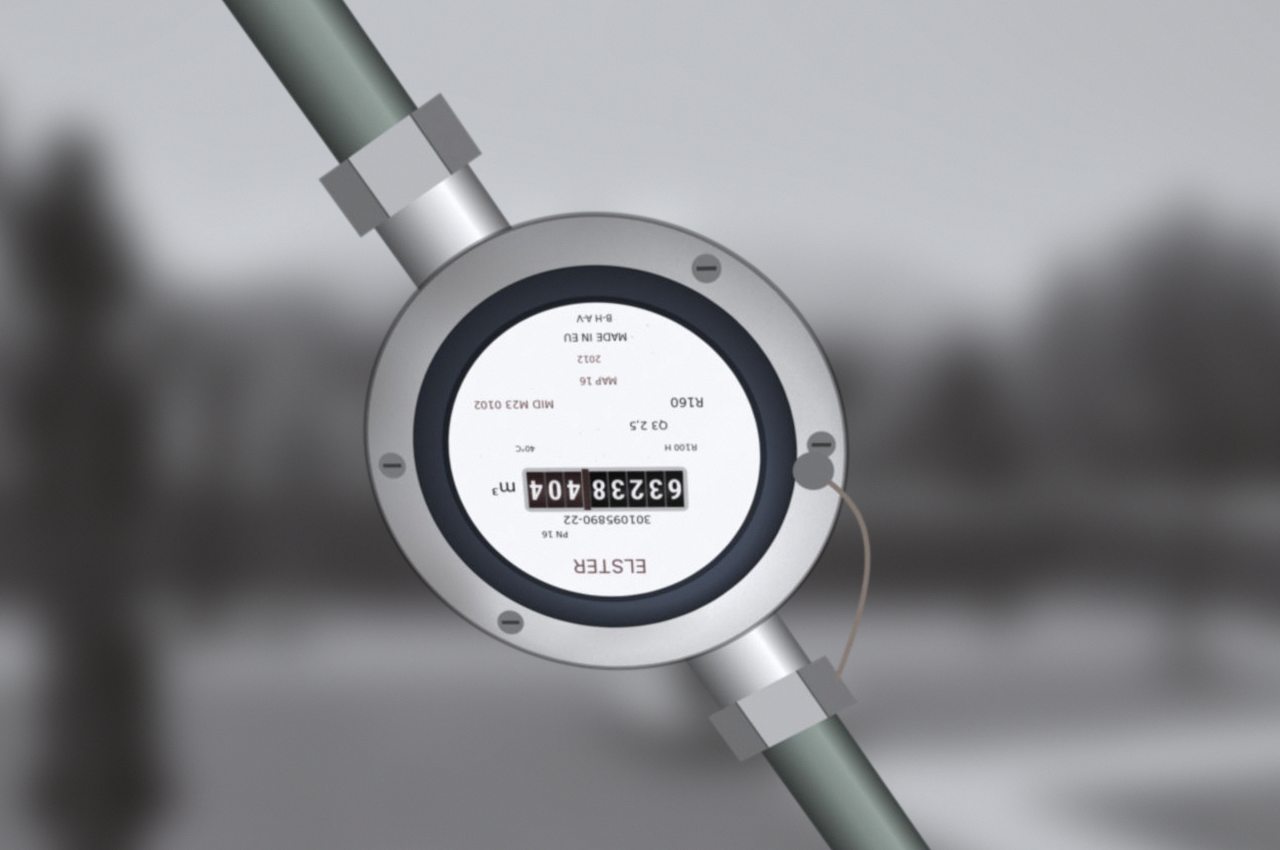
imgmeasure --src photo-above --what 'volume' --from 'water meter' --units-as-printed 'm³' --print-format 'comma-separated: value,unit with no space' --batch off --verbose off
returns 63238.404,m³
